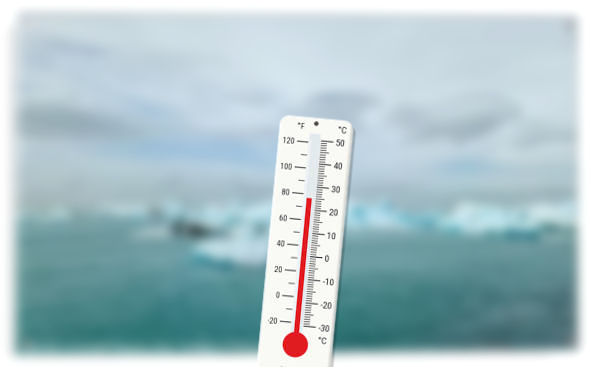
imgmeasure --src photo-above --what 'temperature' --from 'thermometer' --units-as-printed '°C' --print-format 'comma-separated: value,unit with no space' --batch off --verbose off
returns 25,°C
